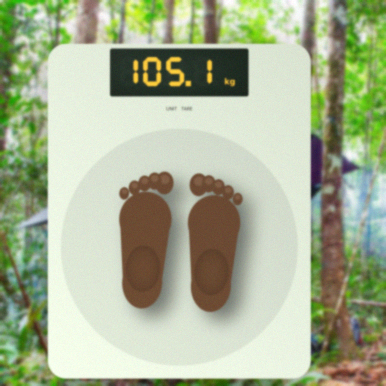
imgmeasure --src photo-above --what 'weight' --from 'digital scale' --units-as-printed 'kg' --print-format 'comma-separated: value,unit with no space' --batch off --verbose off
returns 105.1,kg
